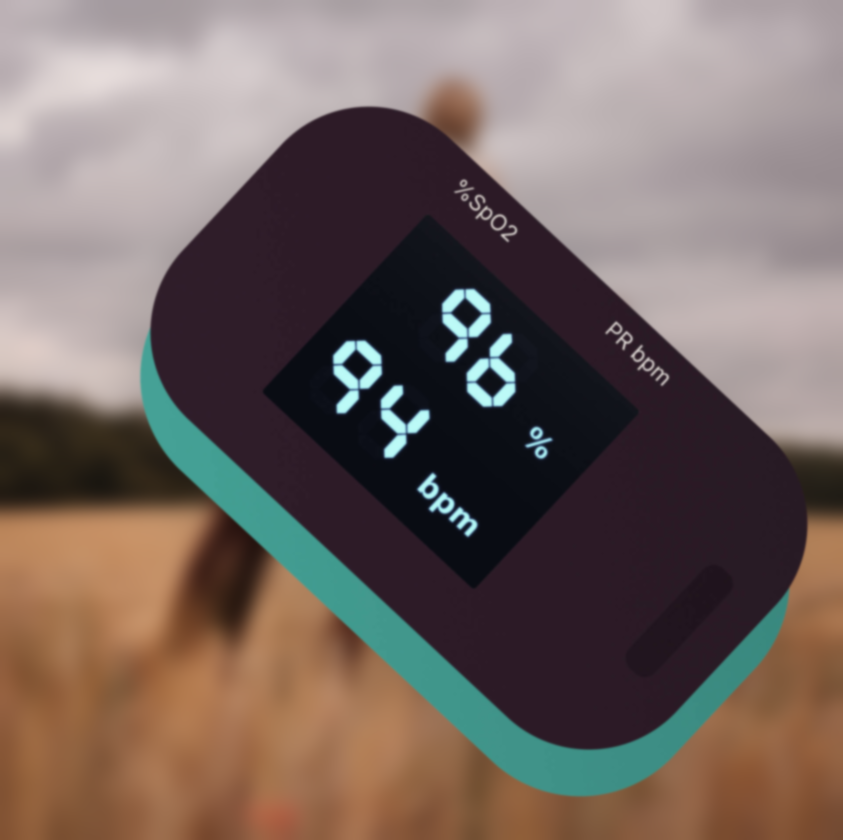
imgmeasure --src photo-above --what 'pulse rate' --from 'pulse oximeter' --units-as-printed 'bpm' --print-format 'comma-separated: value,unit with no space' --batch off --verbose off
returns 94,bpm
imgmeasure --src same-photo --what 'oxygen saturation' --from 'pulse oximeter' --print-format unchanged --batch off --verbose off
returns 96,%
